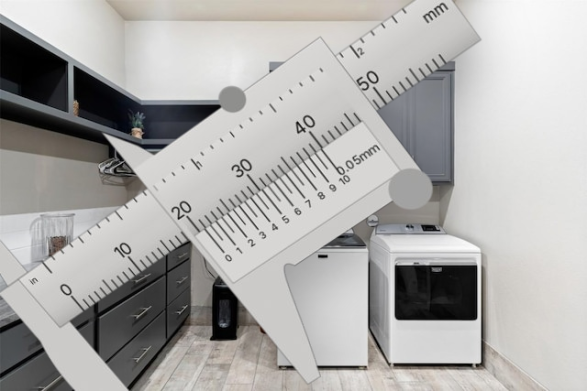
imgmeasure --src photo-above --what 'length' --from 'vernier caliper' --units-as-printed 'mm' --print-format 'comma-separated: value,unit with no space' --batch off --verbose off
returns 20.8,mm
